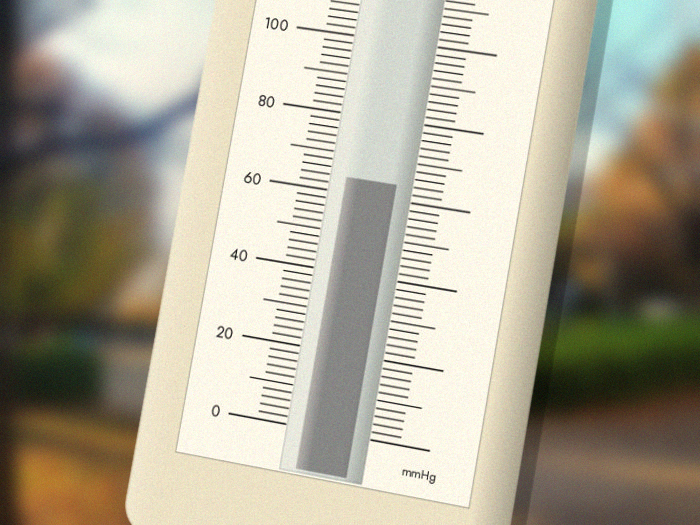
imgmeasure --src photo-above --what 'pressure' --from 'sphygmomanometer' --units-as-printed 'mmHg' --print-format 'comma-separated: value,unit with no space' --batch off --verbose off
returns 64,mmHg
